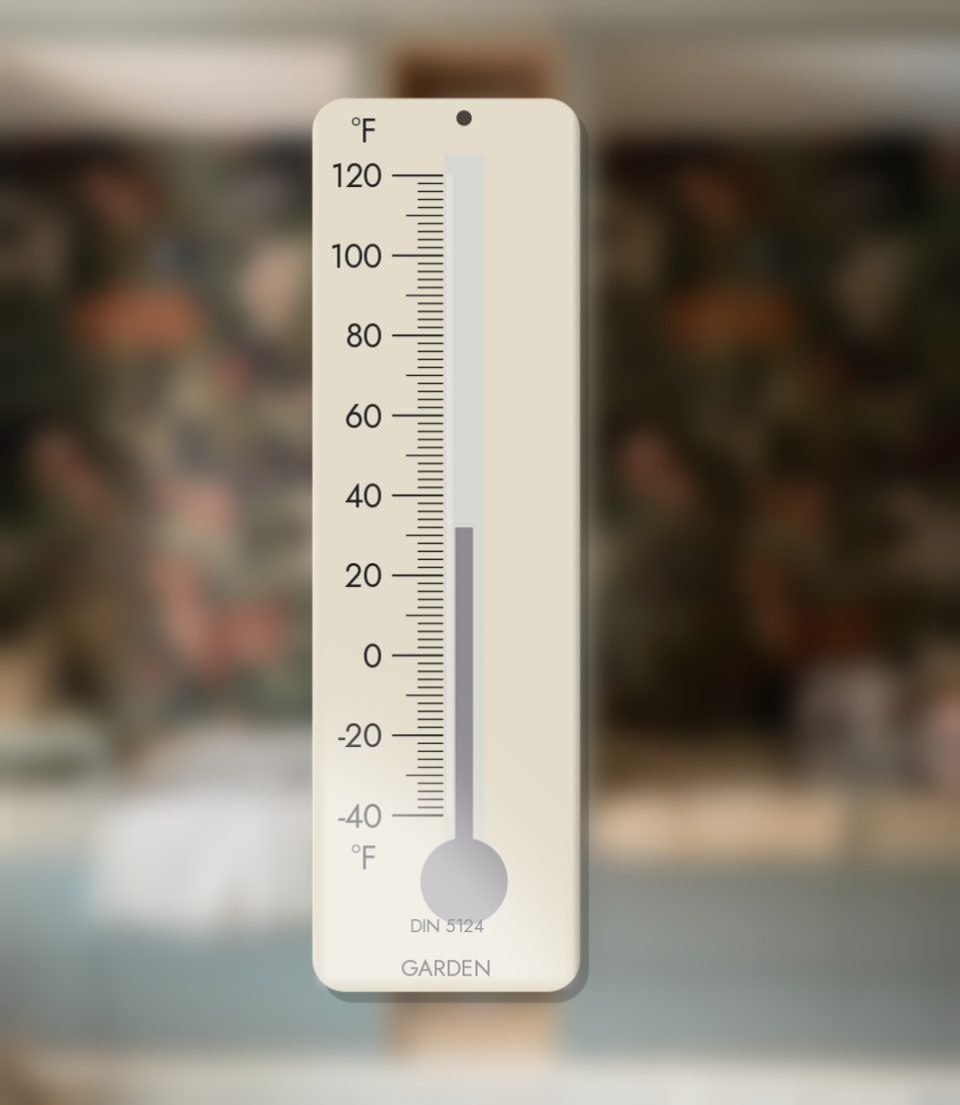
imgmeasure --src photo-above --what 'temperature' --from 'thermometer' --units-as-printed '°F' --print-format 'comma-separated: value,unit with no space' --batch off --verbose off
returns 32,°F
